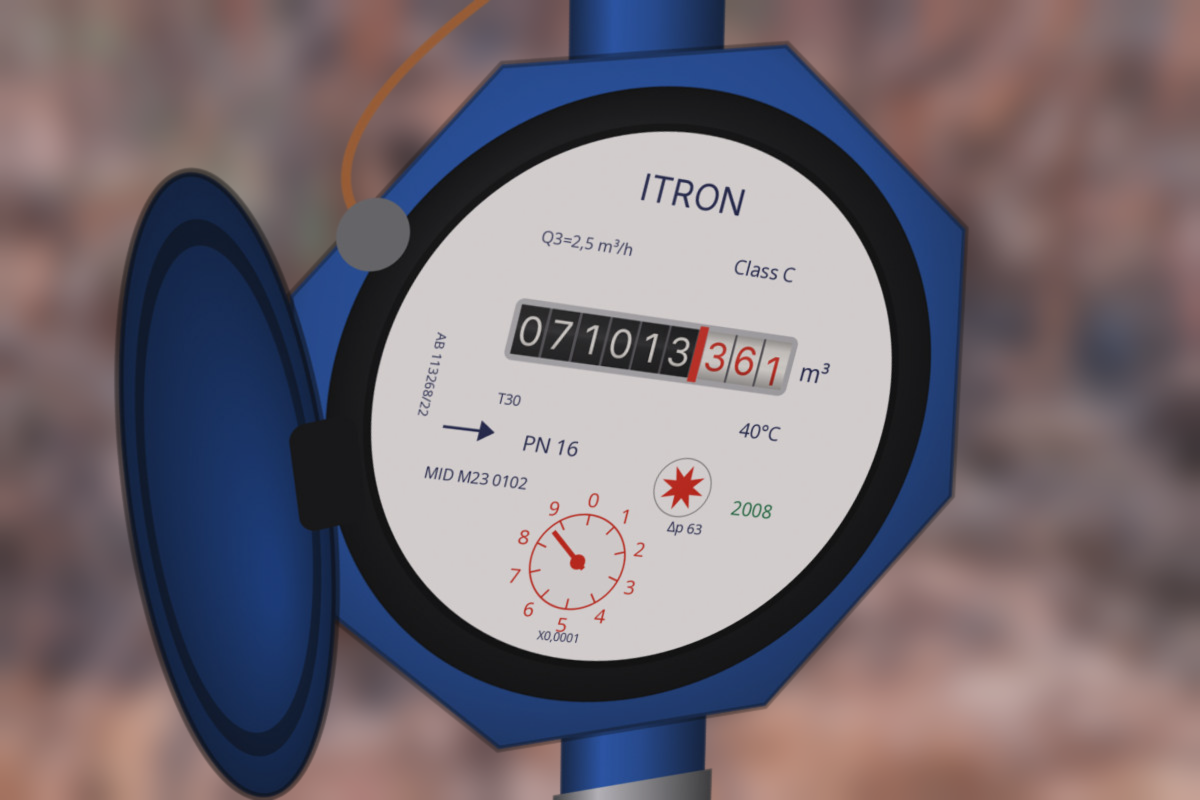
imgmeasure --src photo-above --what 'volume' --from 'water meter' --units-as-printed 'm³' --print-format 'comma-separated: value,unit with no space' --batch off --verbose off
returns 71013.3608,m³
